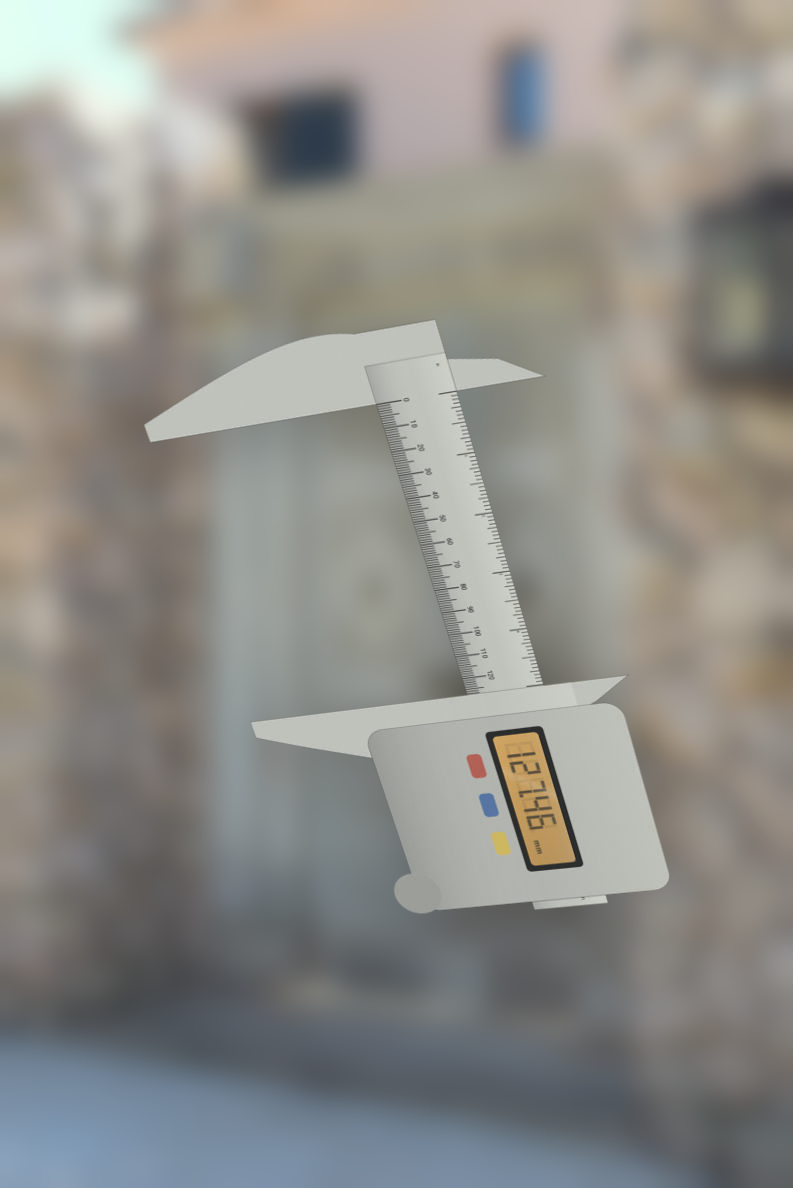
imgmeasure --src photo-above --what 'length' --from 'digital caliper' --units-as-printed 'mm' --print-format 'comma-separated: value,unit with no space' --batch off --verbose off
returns 127.46,mm
